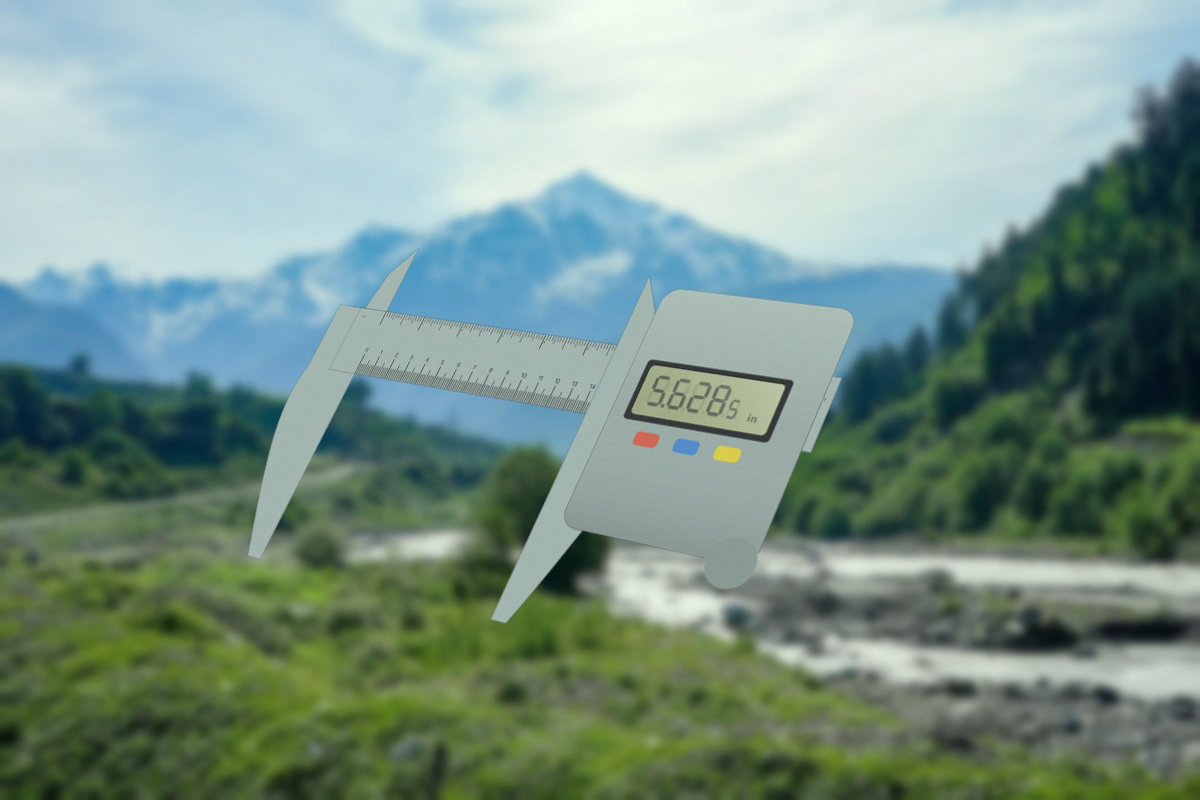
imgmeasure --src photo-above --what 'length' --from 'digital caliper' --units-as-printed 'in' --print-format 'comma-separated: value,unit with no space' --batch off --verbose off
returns 5.6285,in
